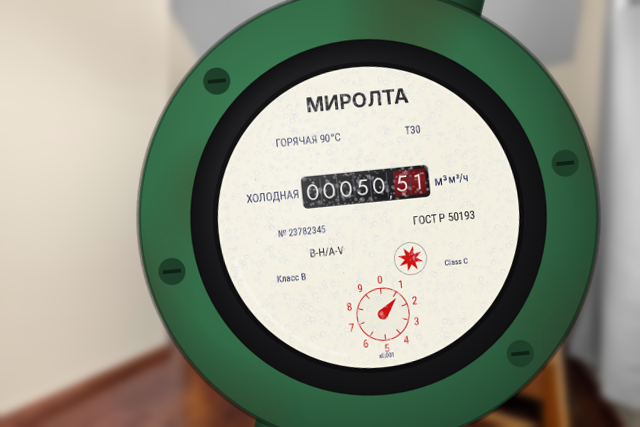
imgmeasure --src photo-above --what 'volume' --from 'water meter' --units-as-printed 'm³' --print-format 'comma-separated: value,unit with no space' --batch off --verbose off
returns 50.511,m³
